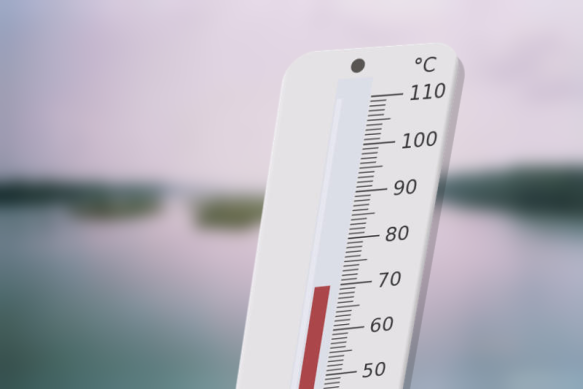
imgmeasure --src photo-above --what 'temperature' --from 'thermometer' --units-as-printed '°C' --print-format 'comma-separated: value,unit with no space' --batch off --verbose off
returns 70,°C
